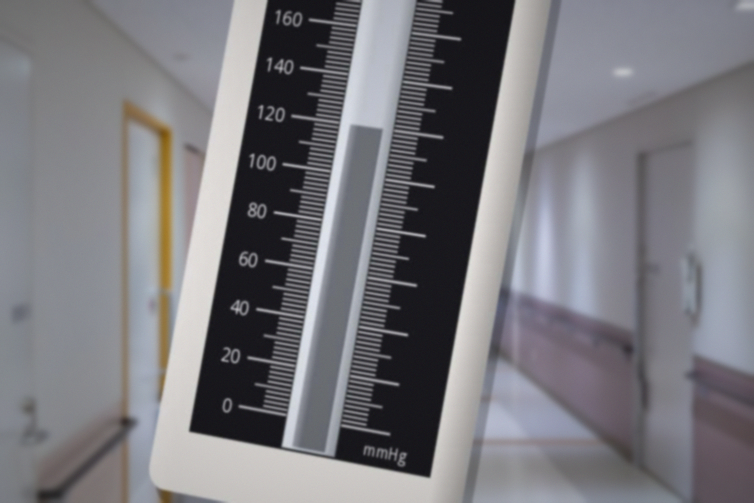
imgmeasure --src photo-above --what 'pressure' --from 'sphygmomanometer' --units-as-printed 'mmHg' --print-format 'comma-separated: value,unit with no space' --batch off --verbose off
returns 120,mmHg
